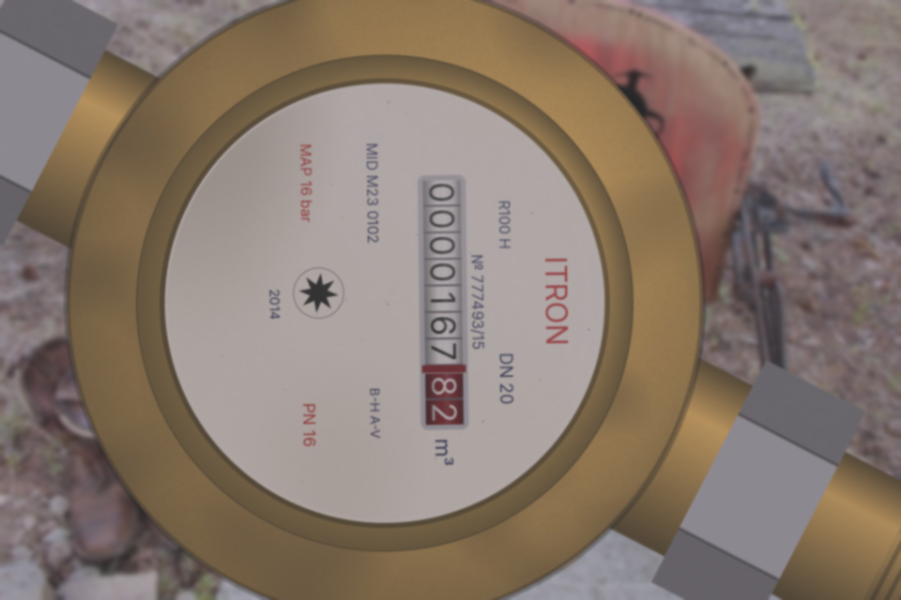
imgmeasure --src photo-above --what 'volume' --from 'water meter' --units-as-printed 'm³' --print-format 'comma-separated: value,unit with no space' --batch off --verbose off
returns 167.82,m³
